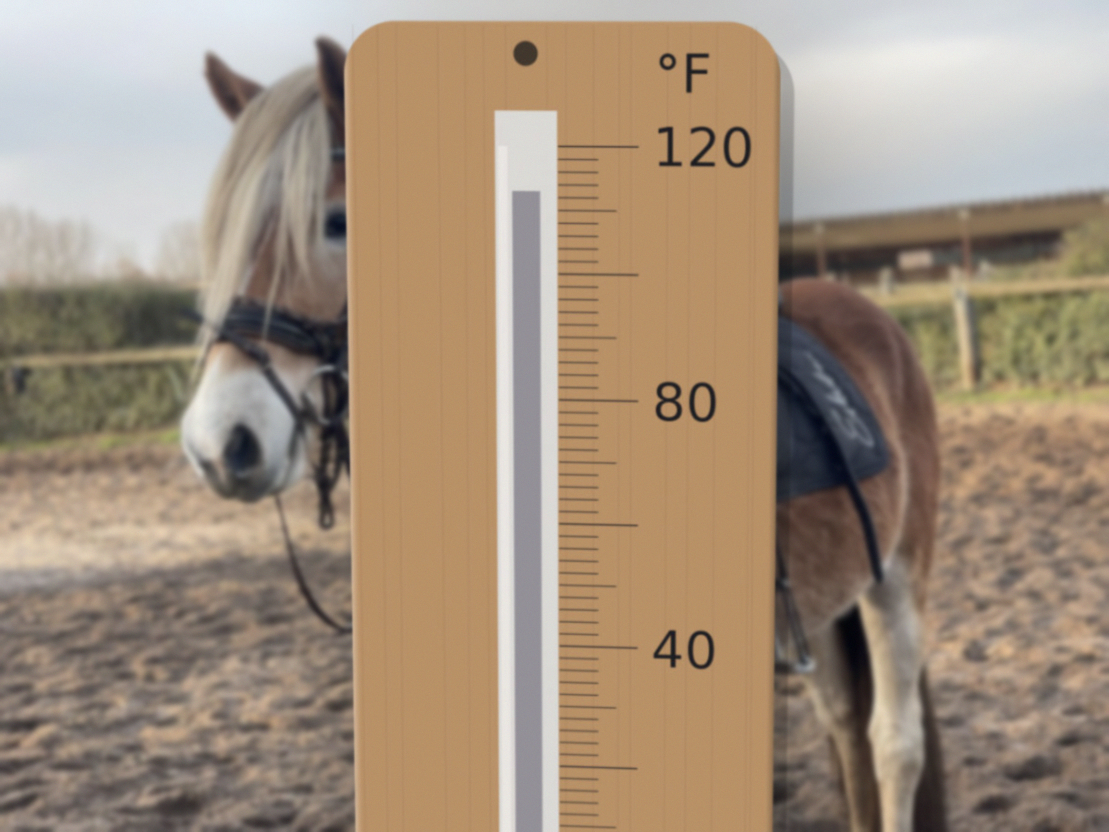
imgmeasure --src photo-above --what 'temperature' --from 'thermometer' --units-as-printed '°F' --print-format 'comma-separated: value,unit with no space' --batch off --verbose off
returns 113,°F
